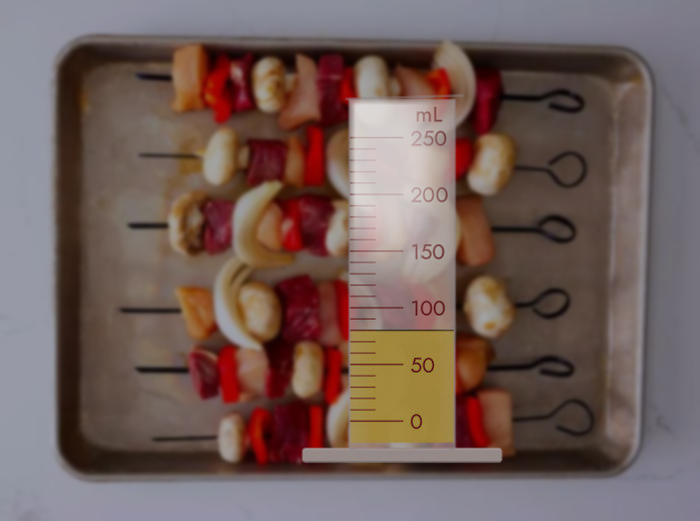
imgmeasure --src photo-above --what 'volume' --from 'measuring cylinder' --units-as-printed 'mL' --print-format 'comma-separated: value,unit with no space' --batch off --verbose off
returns 80,mL
